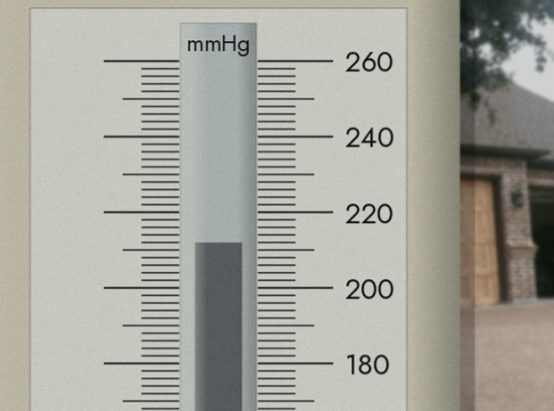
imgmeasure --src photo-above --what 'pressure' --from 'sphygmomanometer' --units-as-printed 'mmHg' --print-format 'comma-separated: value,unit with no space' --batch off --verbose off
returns 212,mmHg
